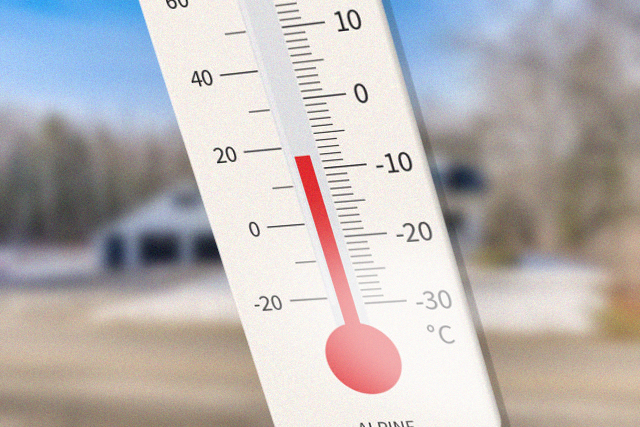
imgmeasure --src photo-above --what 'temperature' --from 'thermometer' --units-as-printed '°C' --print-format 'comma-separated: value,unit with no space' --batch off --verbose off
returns -8,°C
